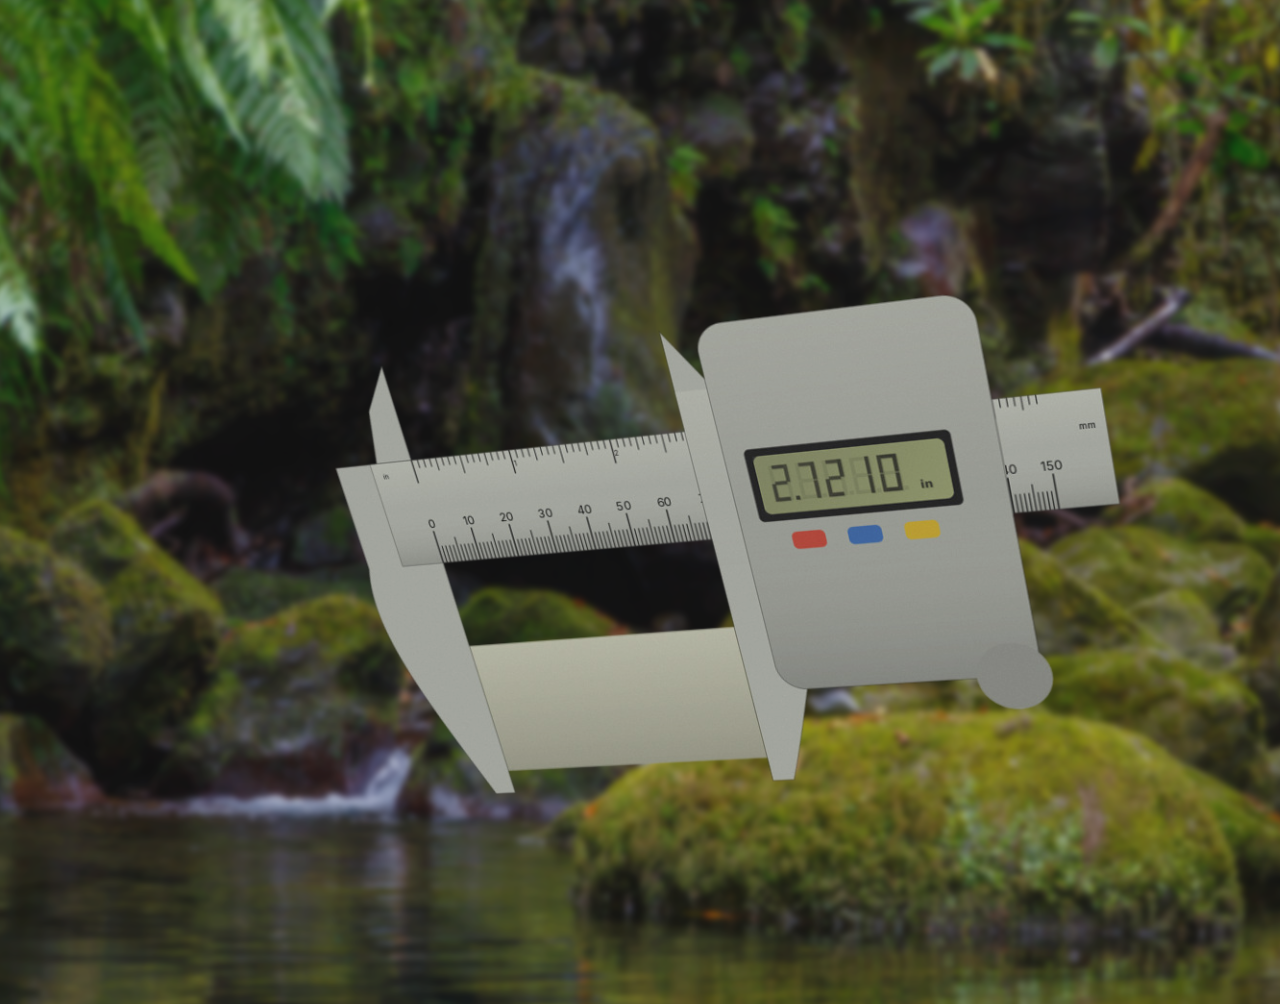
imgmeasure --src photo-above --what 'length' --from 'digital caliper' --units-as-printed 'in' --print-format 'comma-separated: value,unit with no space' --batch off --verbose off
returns 2.7210,in
